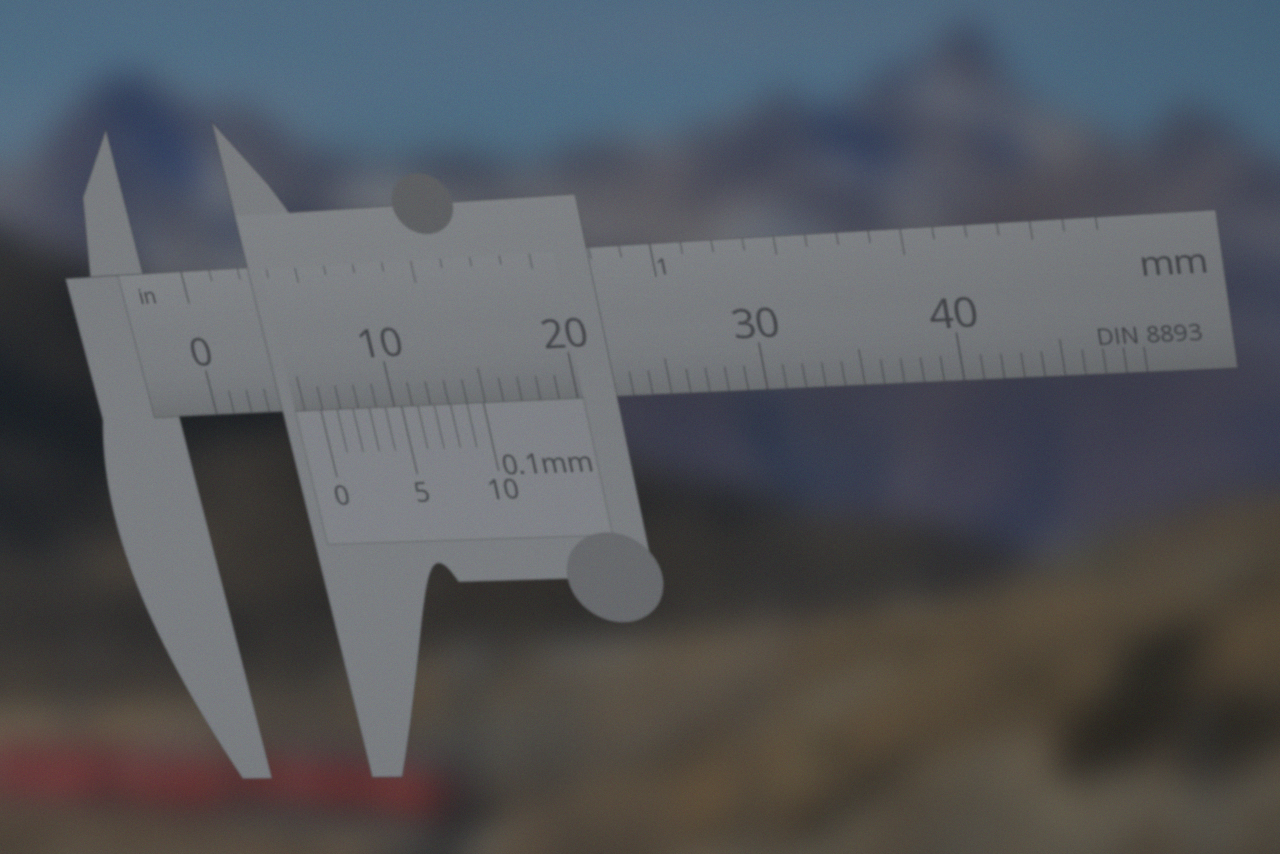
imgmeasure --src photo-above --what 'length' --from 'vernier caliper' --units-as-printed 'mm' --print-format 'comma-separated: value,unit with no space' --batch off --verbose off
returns 5.9,mm
